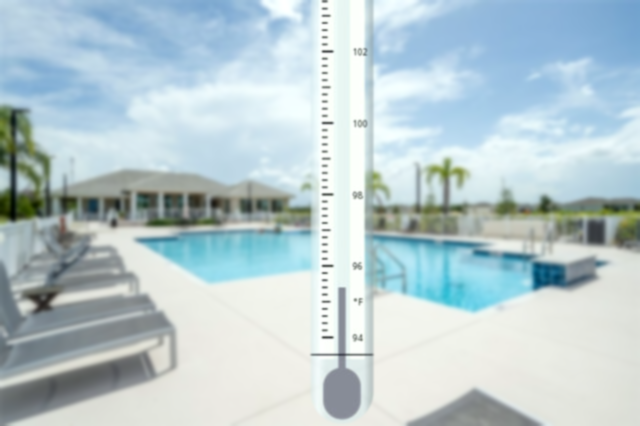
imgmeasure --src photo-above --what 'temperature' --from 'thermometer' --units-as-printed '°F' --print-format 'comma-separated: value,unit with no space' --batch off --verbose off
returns 95.4,°F
